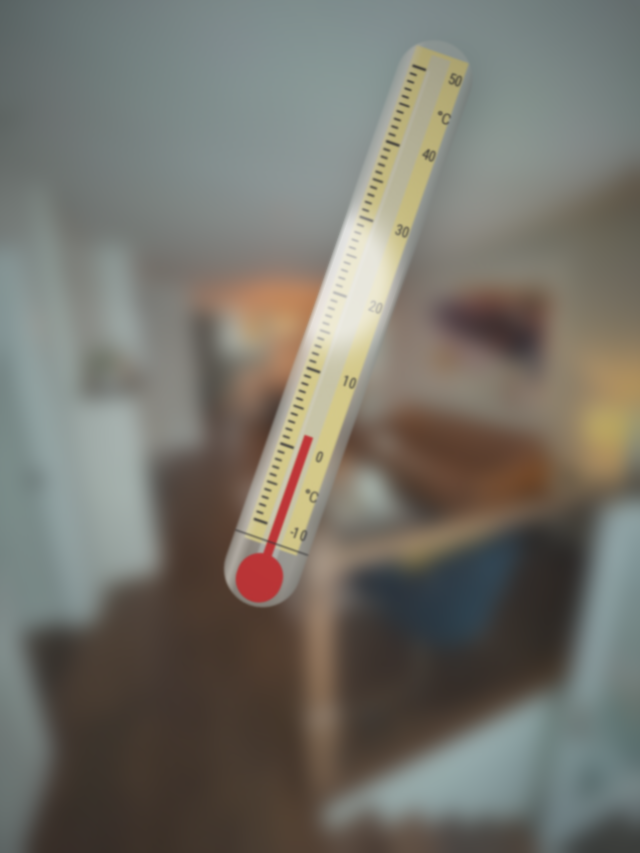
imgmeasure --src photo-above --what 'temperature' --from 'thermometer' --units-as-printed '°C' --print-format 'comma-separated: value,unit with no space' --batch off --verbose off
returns 2,°C
